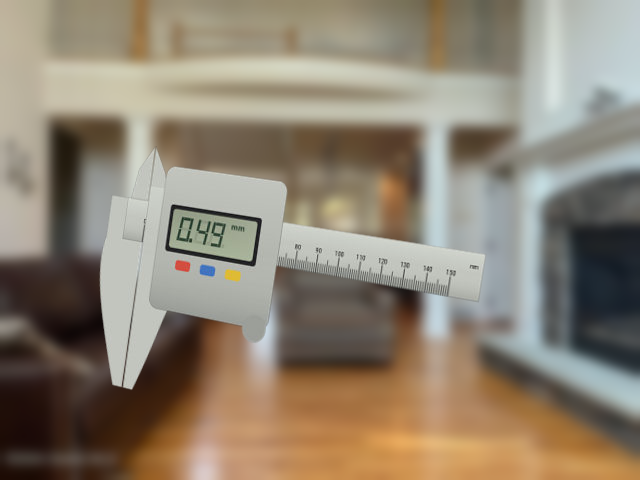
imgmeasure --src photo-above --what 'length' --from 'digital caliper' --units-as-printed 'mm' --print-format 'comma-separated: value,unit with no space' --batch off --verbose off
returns 0.49,mm
